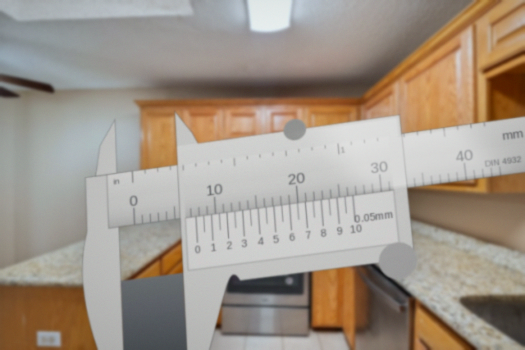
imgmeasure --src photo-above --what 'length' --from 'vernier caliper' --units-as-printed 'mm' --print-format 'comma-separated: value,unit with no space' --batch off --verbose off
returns 7.6,mm
